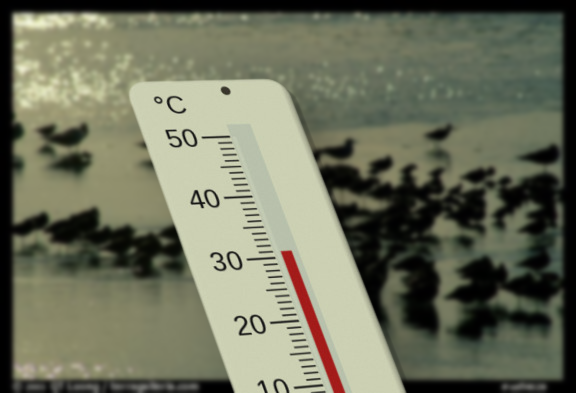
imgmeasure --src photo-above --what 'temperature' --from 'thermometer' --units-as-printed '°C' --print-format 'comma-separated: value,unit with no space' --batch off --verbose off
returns 31,°C
